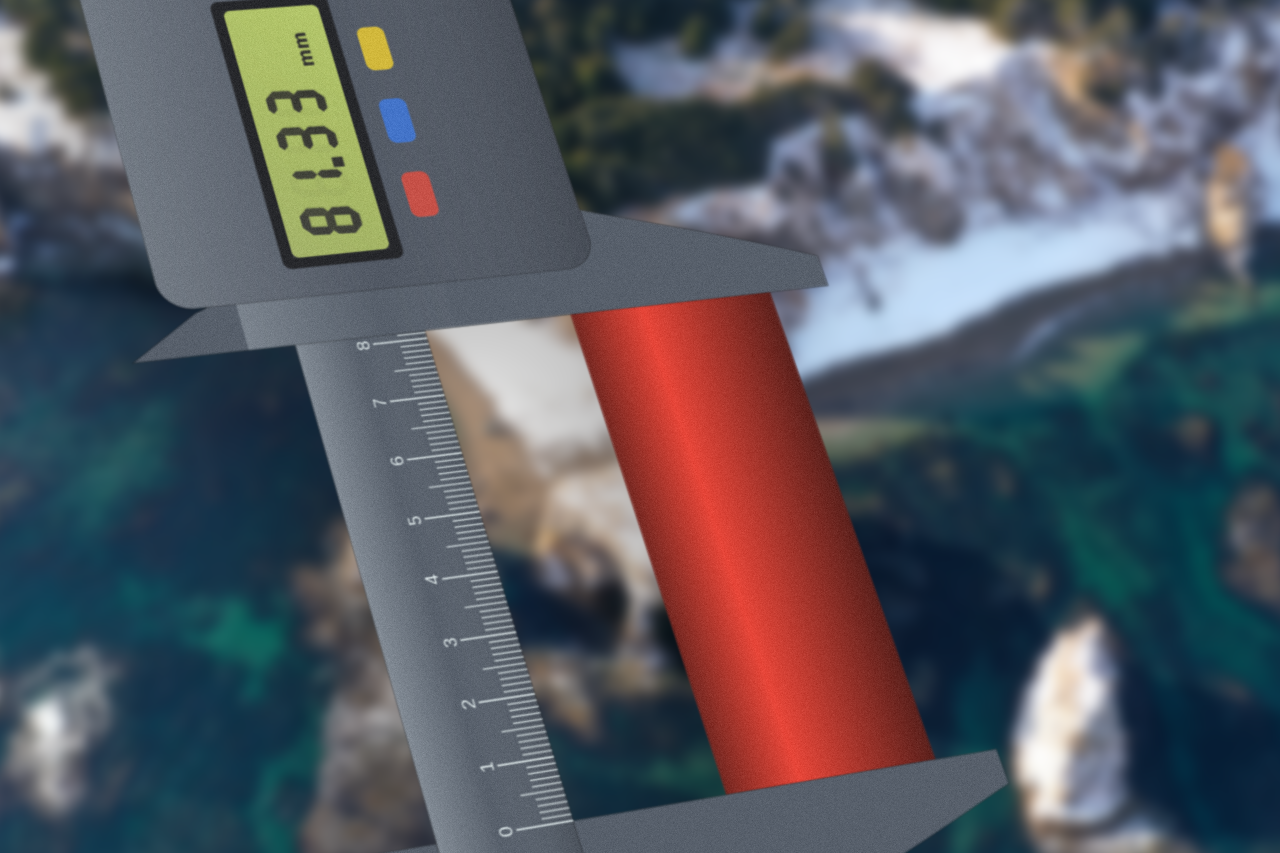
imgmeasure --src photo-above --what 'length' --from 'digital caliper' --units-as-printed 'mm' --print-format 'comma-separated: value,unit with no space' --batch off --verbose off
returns 81.33,mm
